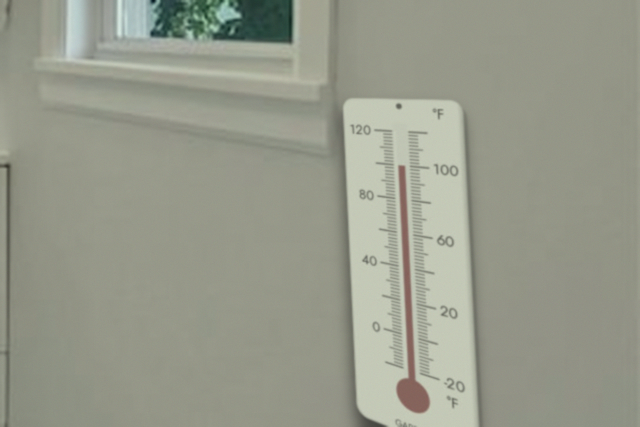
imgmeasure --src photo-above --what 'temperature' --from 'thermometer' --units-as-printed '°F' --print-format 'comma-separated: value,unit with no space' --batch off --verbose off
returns 100,°F
